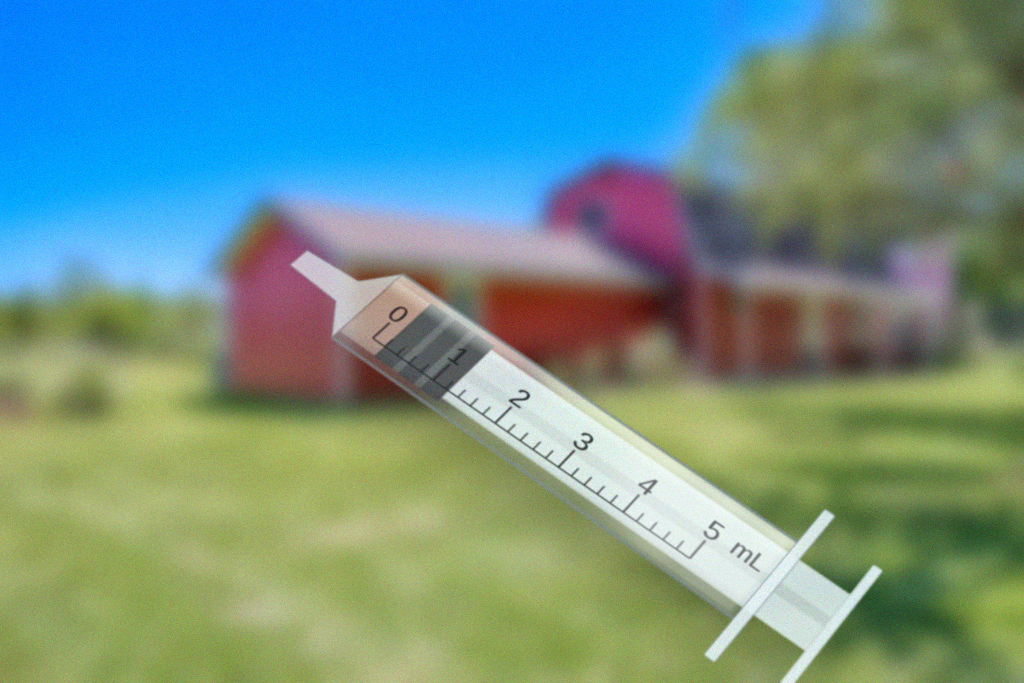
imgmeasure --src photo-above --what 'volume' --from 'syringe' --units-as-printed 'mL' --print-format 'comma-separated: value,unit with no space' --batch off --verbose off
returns 0.2,mL
